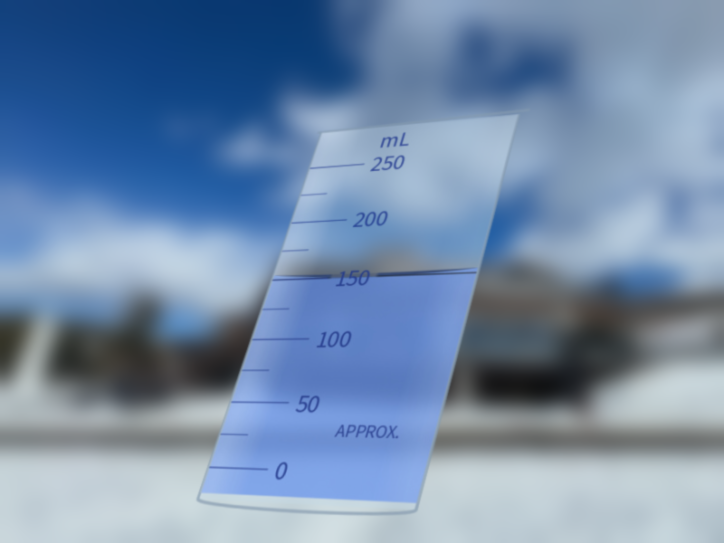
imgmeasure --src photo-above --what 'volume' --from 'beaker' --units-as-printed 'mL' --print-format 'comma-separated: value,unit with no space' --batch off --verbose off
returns 150,mL
